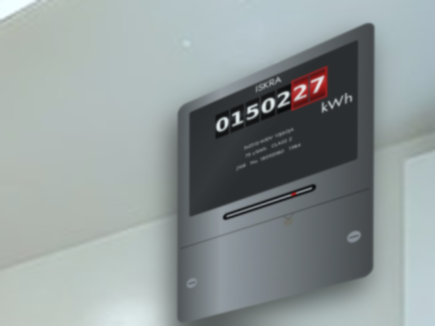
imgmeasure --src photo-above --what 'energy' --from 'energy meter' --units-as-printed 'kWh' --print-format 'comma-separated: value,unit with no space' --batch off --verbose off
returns 1502.27,kWh
